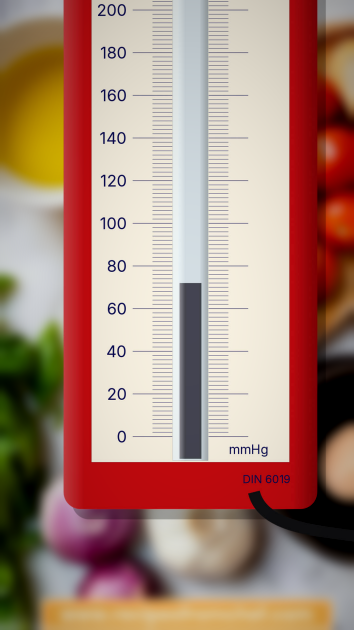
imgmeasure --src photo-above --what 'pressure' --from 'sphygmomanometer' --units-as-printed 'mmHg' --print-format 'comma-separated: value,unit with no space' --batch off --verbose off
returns 72,mmHg
